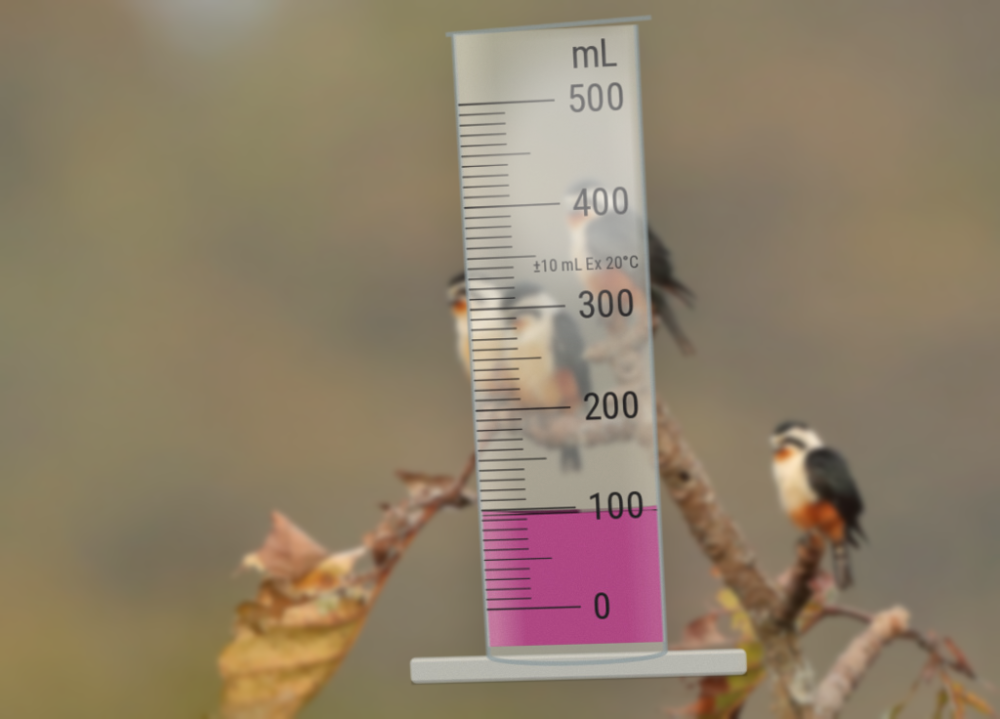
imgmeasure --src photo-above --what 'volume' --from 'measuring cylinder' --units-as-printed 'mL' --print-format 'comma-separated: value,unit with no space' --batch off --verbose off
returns 95,mL
